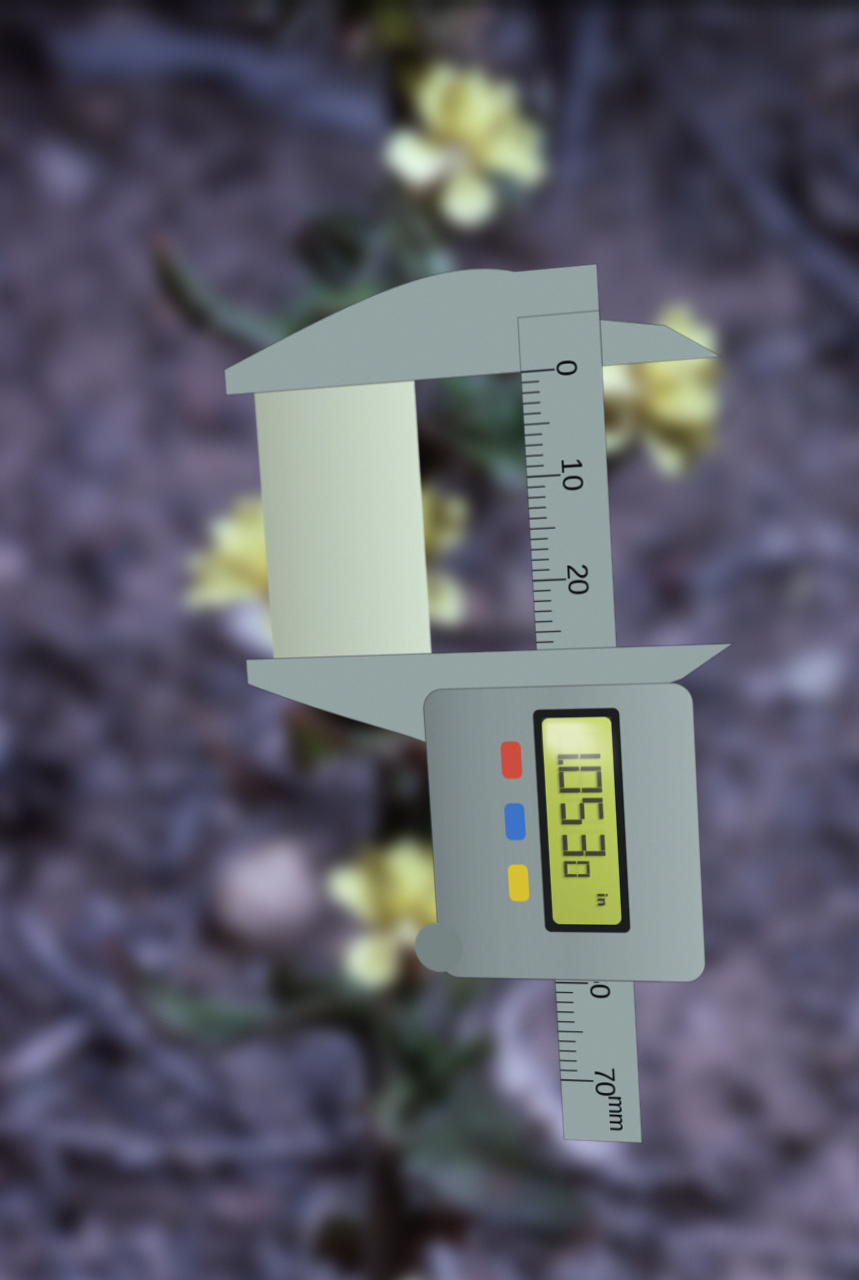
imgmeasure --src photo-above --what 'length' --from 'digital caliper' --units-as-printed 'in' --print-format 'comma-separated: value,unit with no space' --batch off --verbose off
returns 1.0530,in
